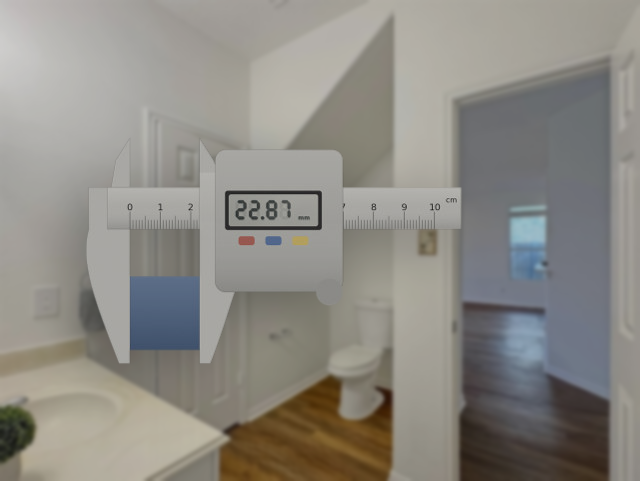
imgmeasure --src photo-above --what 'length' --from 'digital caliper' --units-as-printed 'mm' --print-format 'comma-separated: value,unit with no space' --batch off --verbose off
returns 22.87,mm
